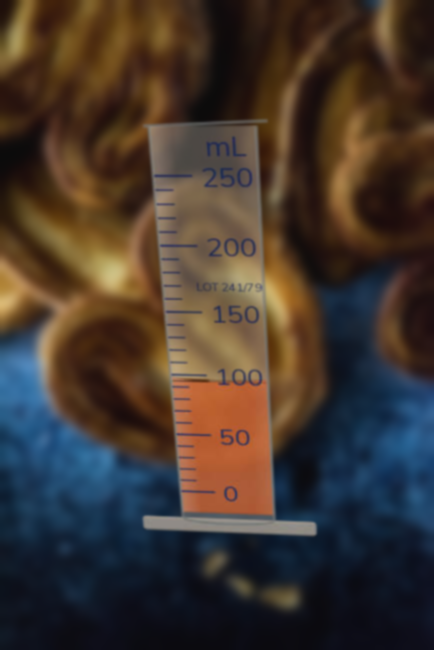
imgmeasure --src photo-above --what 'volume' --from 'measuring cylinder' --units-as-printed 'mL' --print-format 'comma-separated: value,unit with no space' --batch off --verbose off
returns 95,mL
